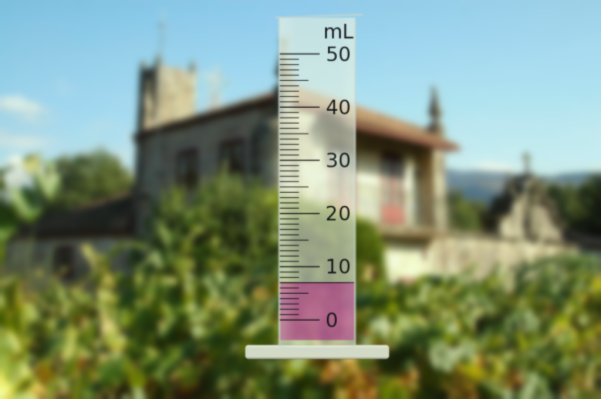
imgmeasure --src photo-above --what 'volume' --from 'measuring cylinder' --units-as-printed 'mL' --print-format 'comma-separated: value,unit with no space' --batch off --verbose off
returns 7,mL
